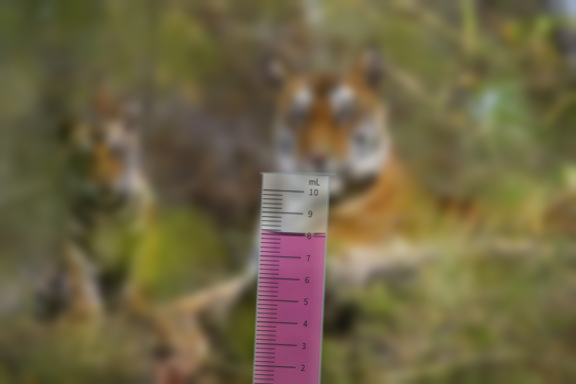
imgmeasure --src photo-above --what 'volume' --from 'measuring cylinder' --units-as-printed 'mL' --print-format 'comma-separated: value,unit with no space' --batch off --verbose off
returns 8,mL
